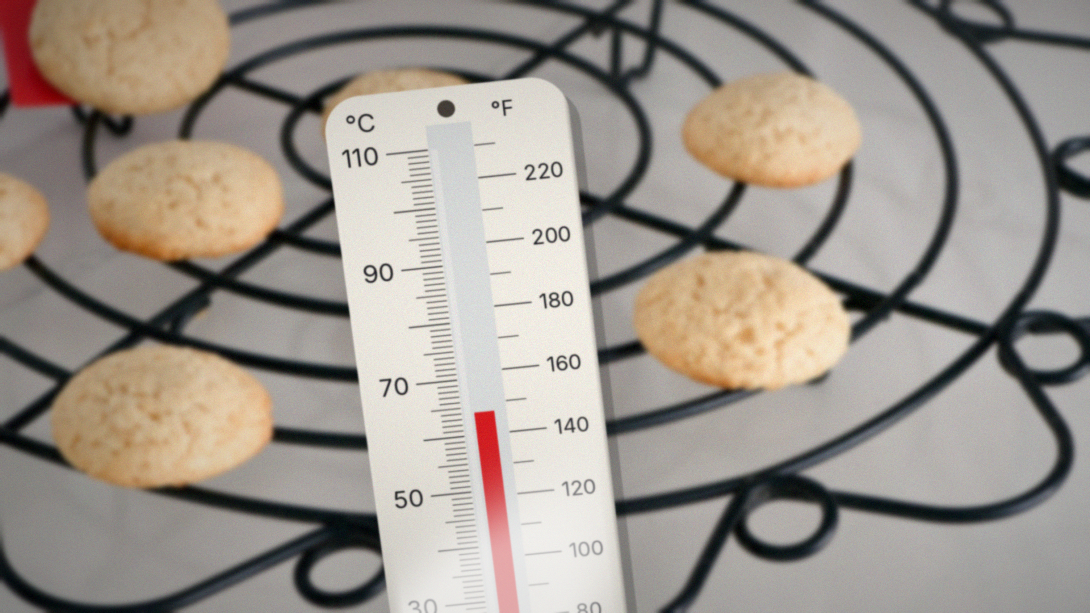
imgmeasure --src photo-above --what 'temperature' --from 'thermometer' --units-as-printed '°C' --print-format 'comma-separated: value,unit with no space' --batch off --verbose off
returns 64,°C
